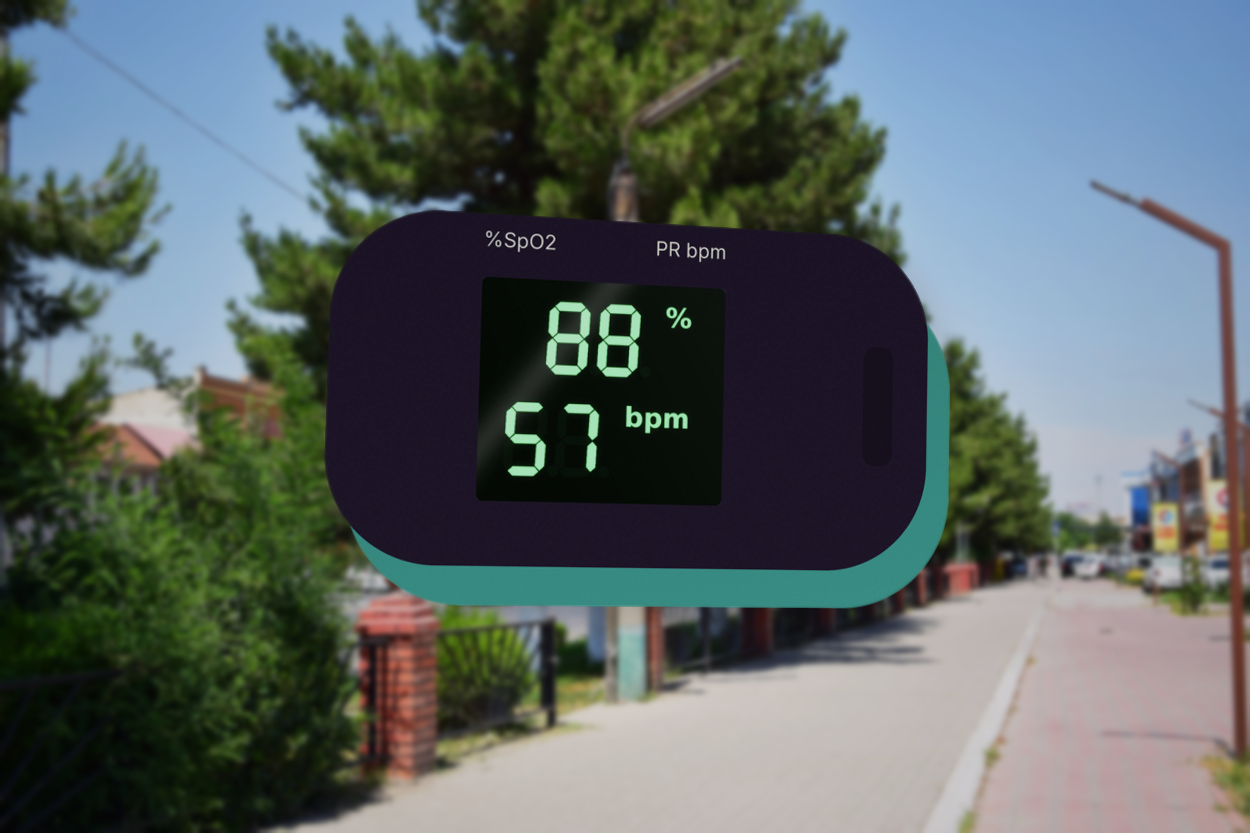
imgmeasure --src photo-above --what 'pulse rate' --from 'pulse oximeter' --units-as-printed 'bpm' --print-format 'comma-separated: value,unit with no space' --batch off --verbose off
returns 57,bpm
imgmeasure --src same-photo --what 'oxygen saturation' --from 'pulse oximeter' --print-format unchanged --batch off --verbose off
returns 88,%
